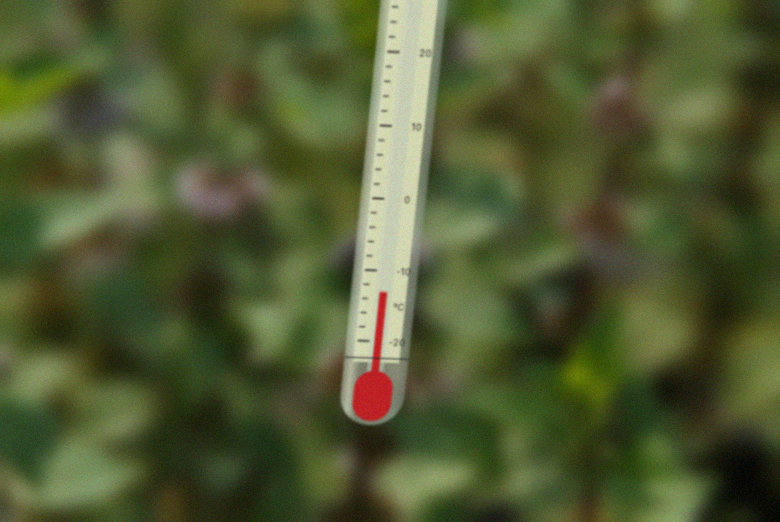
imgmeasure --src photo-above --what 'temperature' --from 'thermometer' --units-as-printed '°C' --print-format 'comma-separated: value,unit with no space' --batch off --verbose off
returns -13,°C
